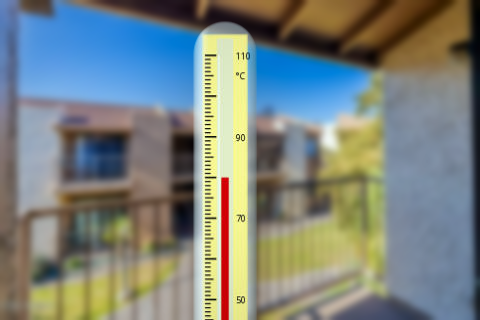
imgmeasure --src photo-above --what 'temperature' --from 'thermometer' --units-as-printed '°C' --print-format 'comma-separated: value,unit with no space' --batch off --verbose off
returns 80,°C
